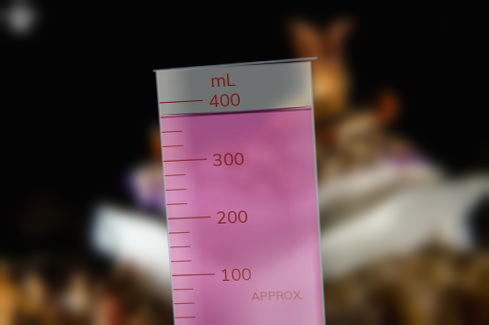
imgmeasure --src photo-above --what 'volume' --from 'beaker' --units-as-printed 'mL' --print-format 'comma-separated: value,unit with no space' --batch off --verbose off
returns 375,mL
